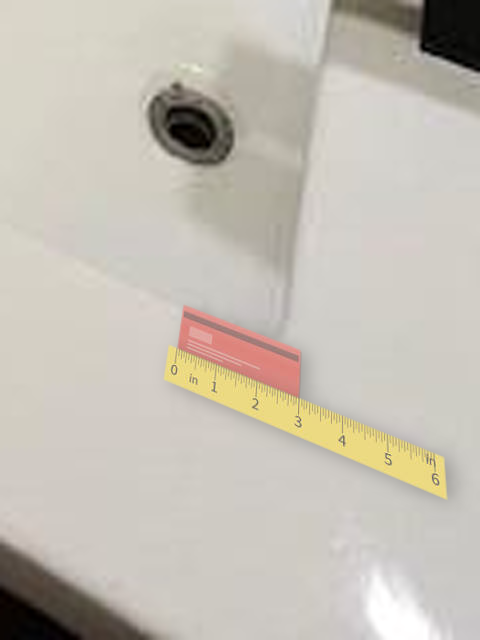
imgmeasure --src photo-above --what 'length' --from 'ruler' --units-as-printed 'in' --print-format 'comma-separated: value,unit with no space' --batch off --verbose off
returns 3,in
